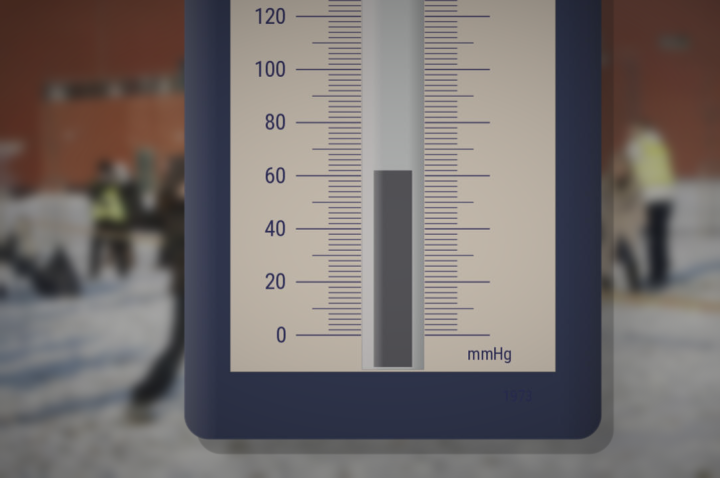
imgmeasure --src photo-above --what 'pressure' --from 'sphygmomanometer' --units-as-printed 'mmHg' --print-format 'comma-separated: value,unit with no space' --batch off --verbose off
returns 62,mmHg
